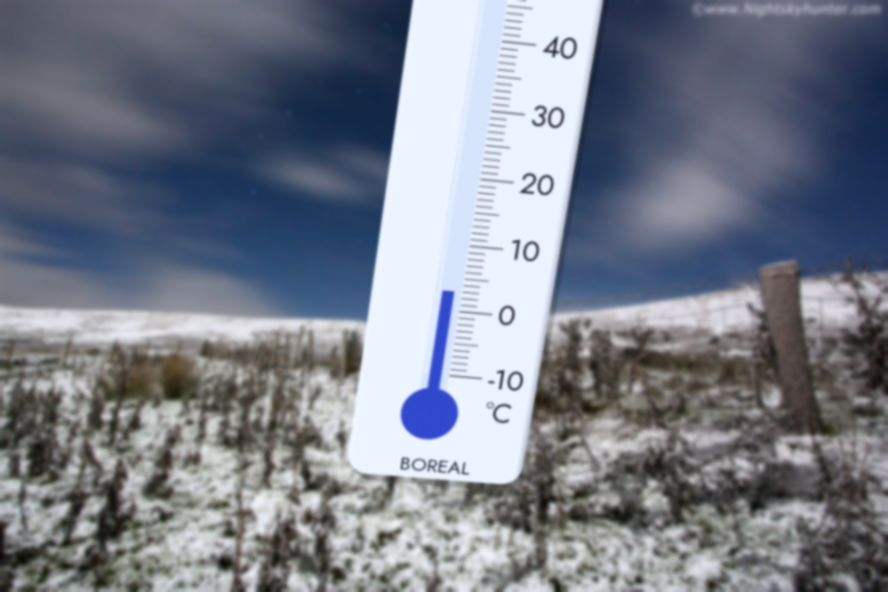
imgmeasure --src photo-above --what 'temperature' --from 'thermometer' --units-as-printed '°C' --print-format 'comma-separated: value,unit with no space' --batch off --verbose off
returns 3,°C
